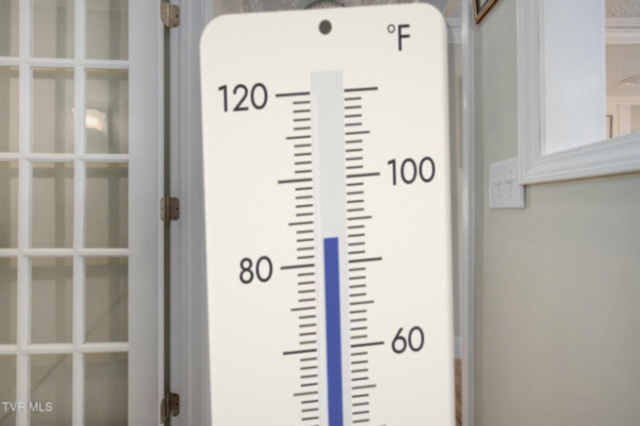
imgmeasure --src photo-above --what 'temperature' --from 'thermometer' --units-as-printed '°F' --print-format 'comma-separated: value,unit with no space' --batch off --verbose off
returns 86,°F
